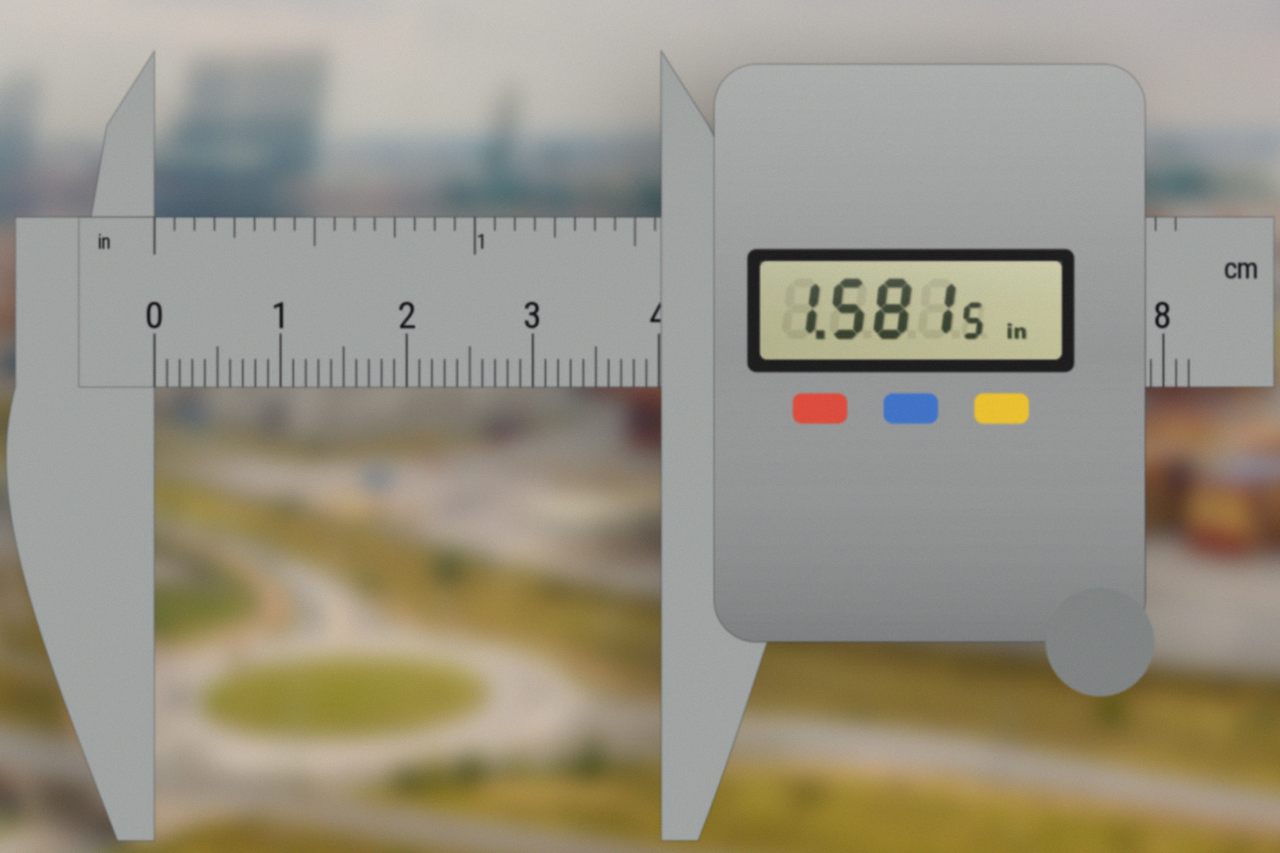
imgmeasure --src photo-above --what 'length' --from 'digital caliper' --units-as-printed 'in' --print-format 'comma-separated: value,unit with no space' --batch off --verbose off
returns 1.5815,in
